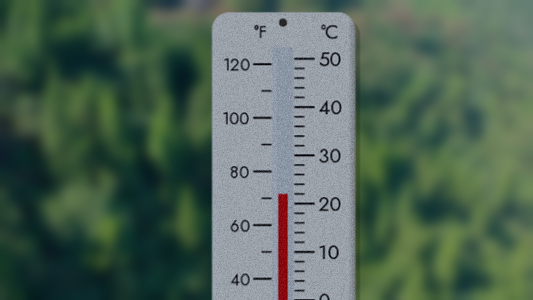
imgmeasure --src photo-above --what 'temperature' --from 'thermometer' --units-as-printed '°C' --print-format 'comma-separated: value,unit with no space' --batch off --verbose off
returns 22,°C
